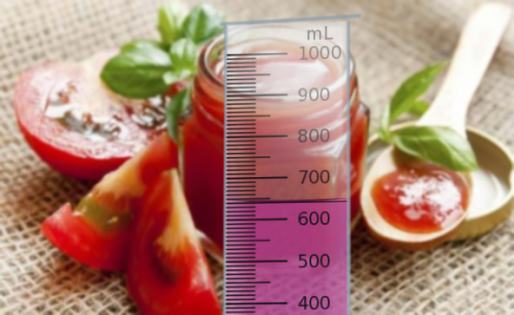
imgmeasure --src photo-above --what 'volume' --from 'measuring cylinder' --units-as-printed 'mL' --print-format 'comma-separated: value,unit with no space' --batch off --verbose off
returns 640,mL
